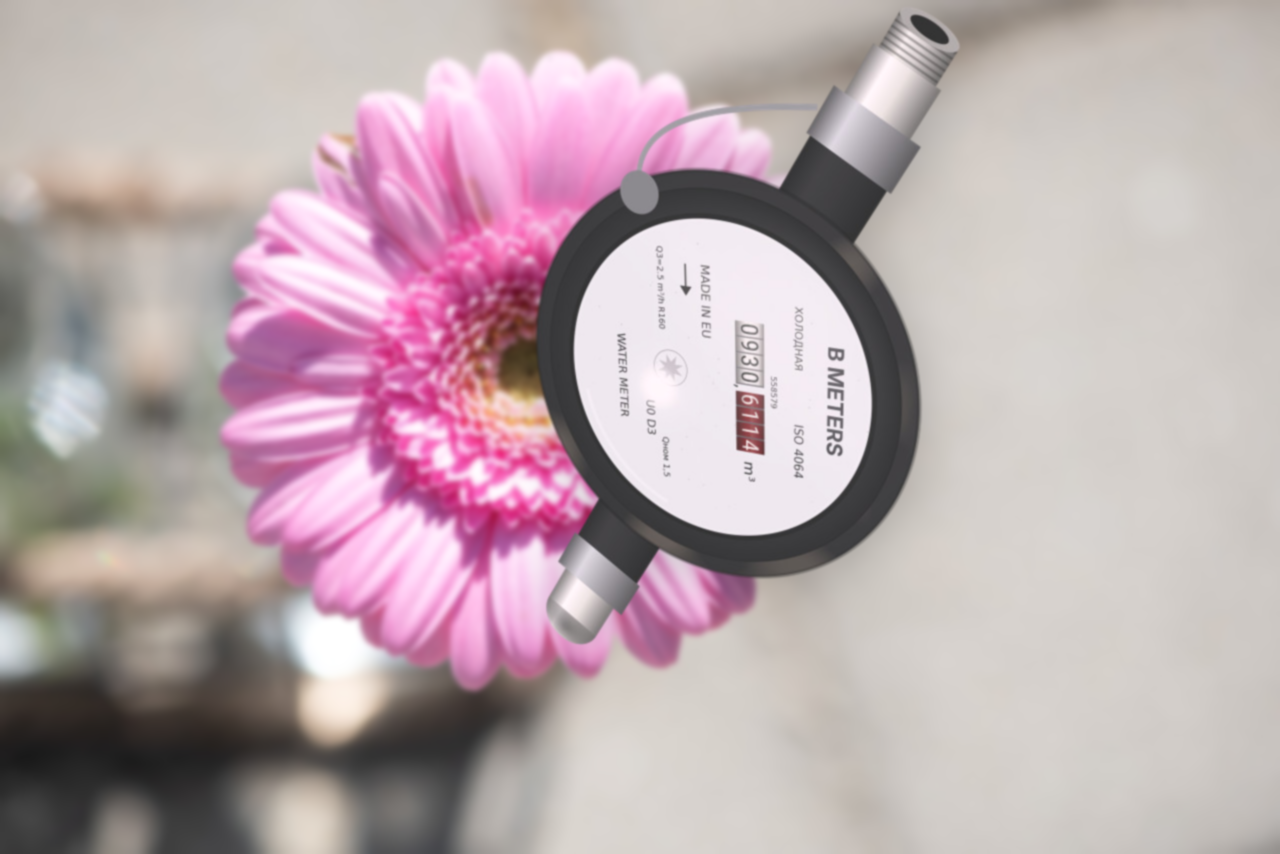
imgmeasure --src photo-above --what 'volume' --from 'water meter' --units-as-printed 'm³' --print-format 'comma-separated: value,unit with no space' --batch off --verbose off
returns 930.6114,m³
